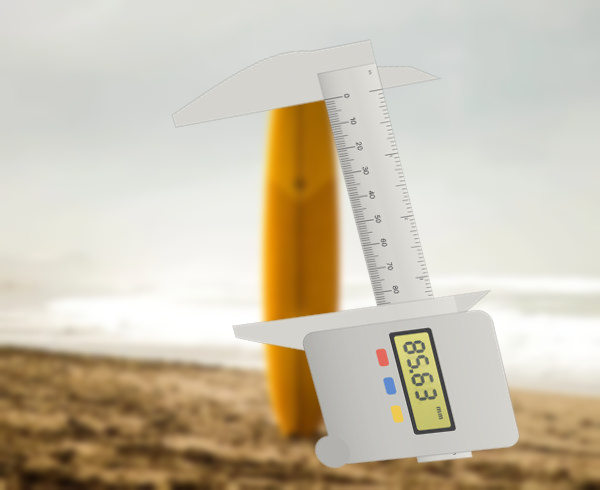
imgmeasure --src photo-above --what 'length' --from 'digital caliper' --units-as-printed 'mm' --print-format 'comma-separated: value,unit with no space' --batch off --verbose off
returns 85.63,mm
